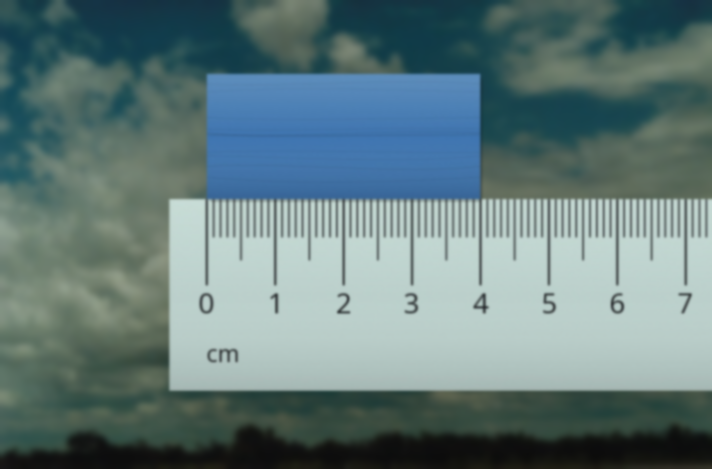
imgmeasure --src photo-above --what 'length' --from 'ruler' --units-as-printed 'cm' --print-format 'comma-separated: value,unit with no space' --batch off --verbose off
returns 4,cm
